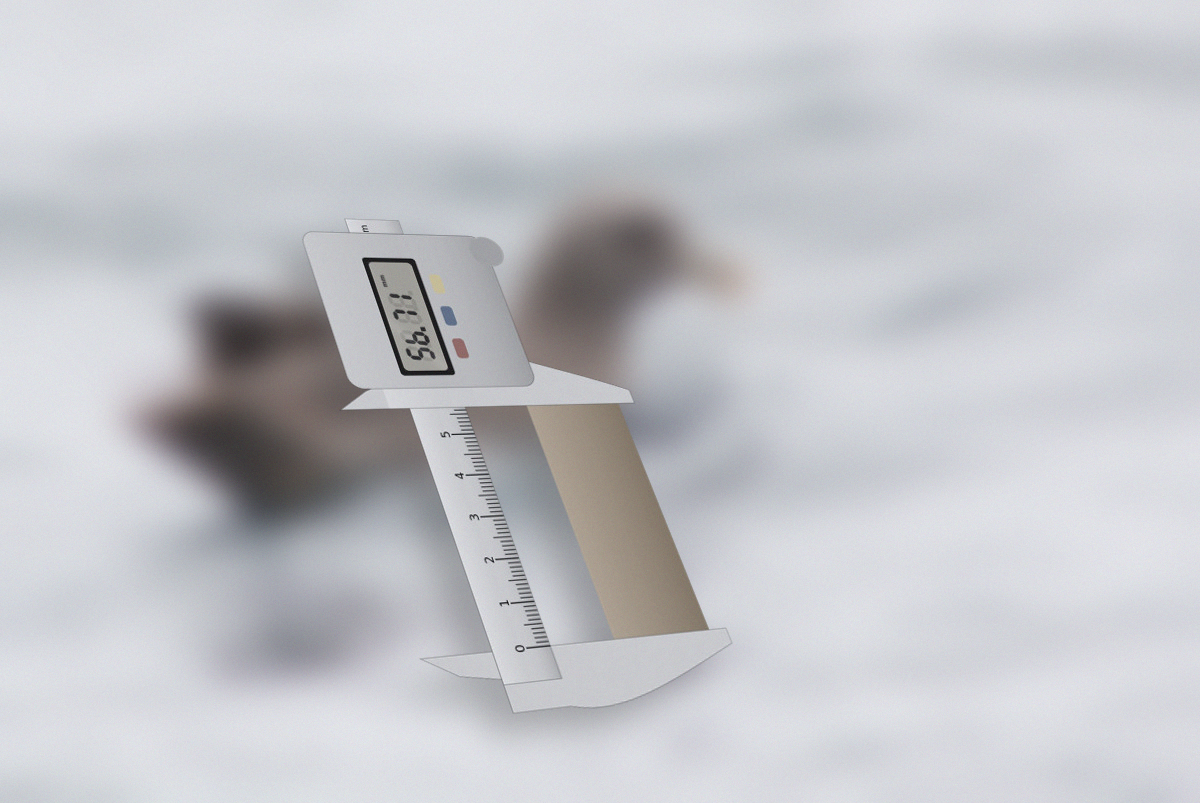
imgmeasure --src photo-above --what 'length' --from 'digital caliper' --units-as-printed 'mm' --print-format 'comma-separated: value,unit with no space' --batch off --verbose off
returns 56.71,mm
